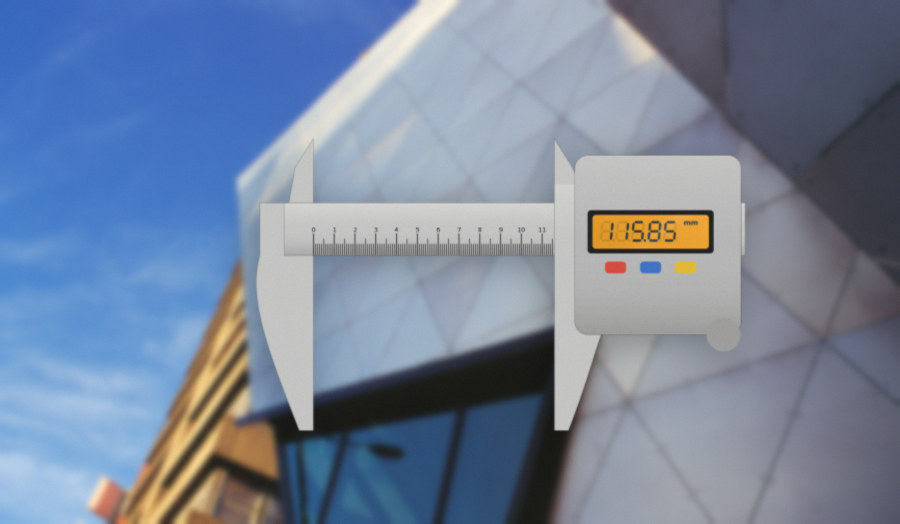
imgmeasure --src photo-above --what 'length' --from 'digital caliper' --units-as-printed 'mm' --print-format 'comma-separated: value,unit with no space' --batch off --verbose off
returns 115.85,mm
